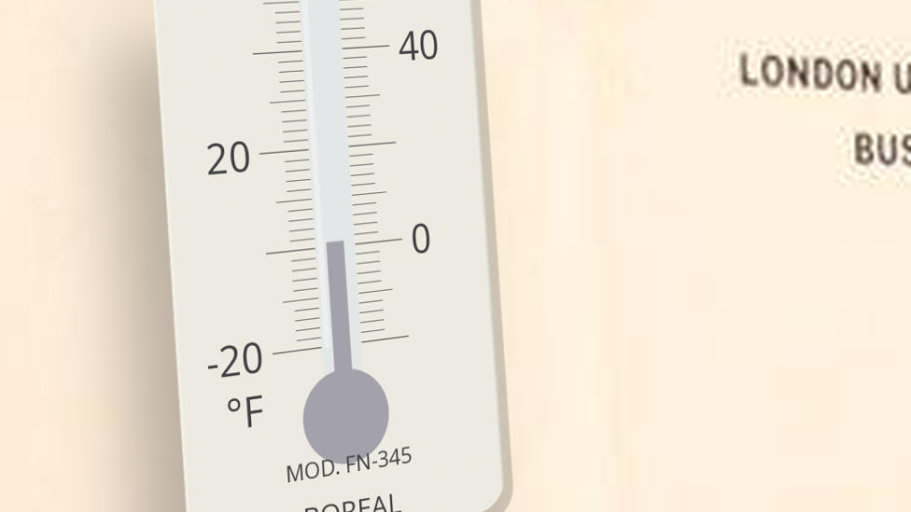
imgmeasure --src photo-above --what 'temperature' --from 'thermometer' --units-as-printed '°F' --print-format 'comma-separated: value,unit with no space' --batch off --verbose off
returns 1,°F
